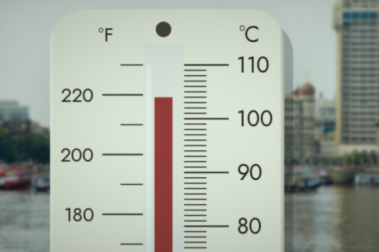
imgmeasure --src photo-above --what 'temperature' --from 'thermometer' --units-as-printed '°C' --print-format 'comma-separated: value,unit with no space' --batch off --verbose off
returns 104,°C
